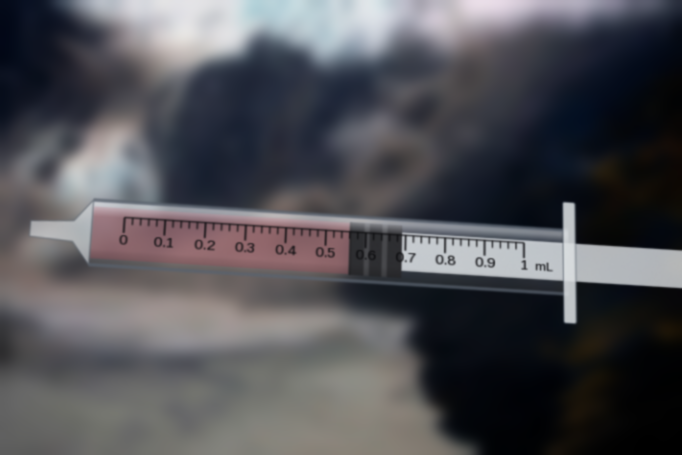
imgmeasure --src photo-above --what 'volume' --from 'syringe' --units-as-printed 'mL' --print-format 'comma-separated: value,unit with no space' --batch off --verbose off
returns 0.56,mL
